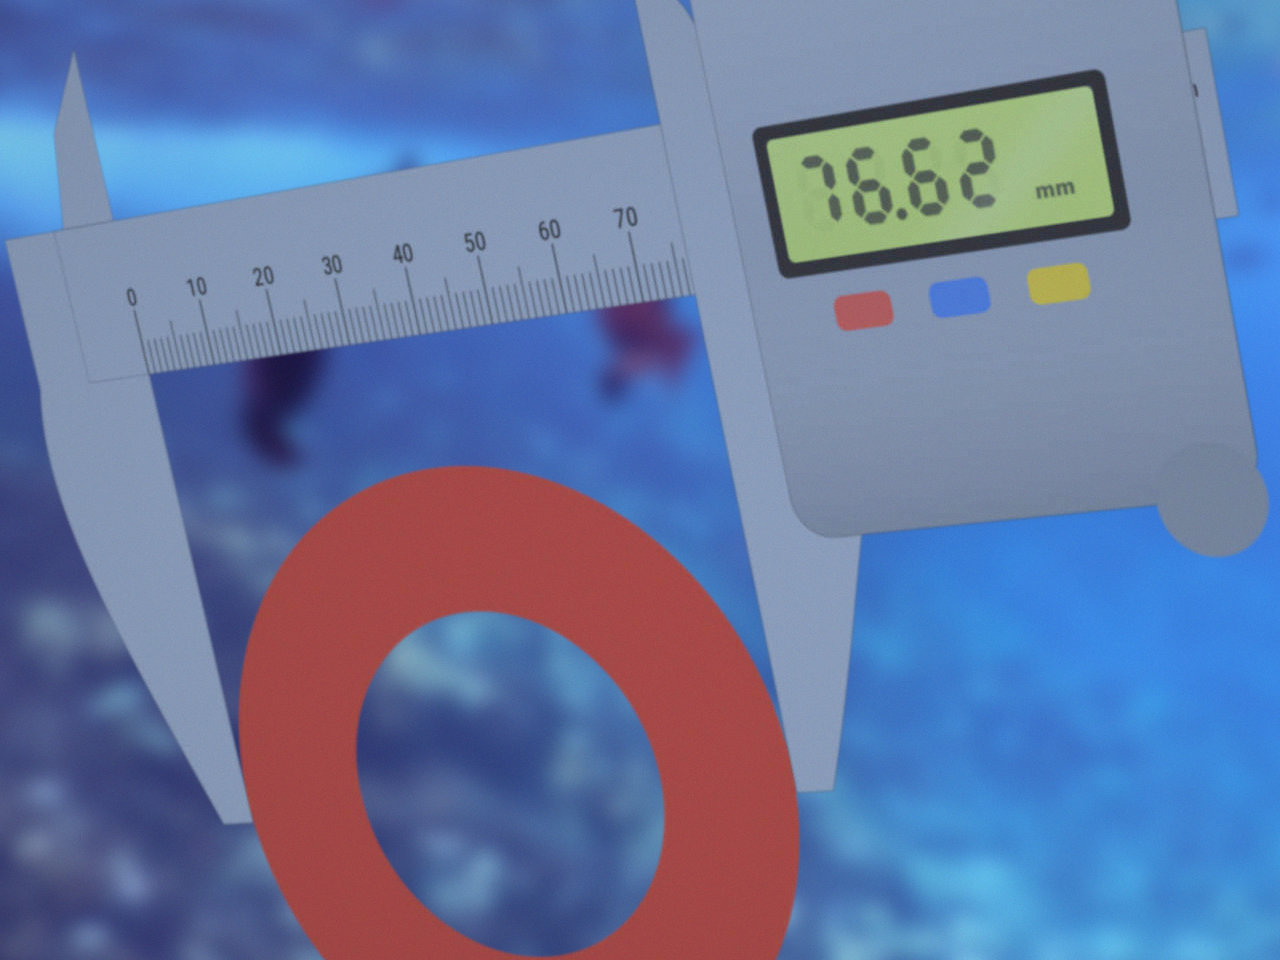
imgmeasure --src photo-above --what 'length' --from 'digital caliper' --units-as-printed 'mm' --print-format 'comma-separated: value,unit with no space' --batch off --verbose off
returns 76.62,mm
